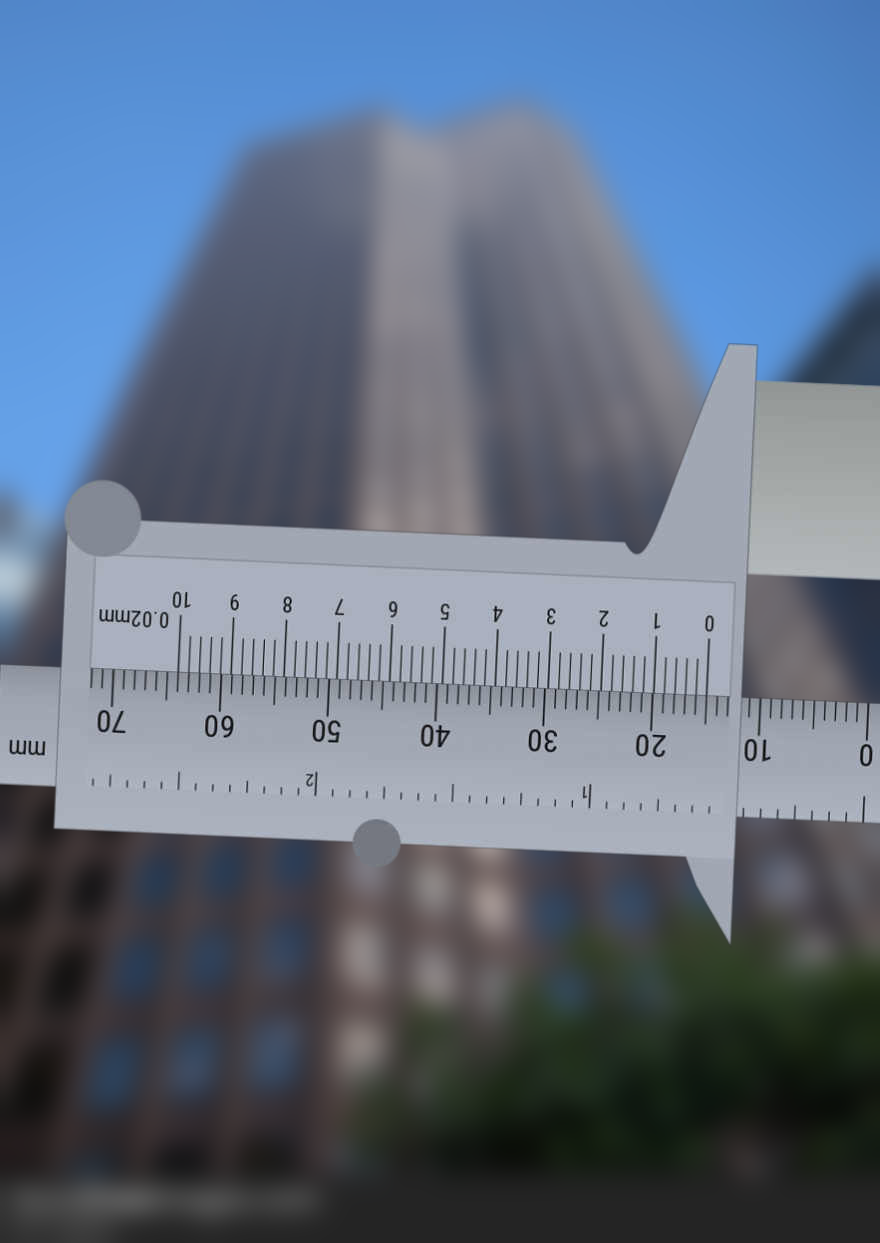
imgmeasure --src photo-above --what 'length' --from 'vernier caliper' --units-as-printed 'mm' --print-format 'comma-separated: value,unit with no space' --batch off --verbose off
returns 15.0,mm
